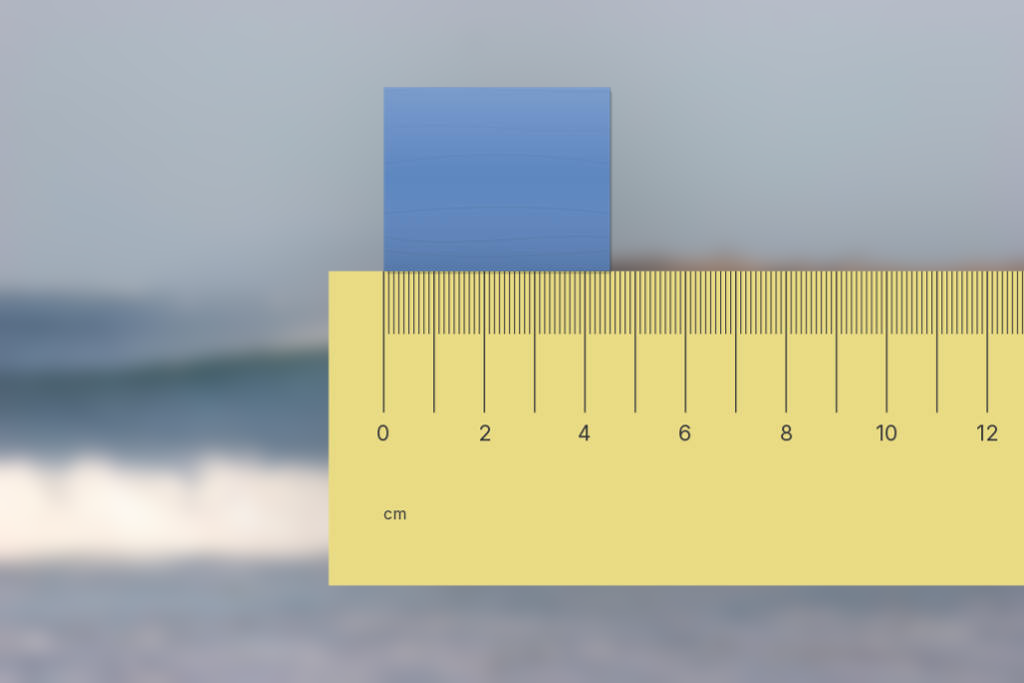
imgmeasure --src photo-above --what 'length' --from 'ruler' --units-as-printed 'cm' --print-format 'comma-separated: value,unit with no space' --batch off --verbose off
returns 4.5,cm
